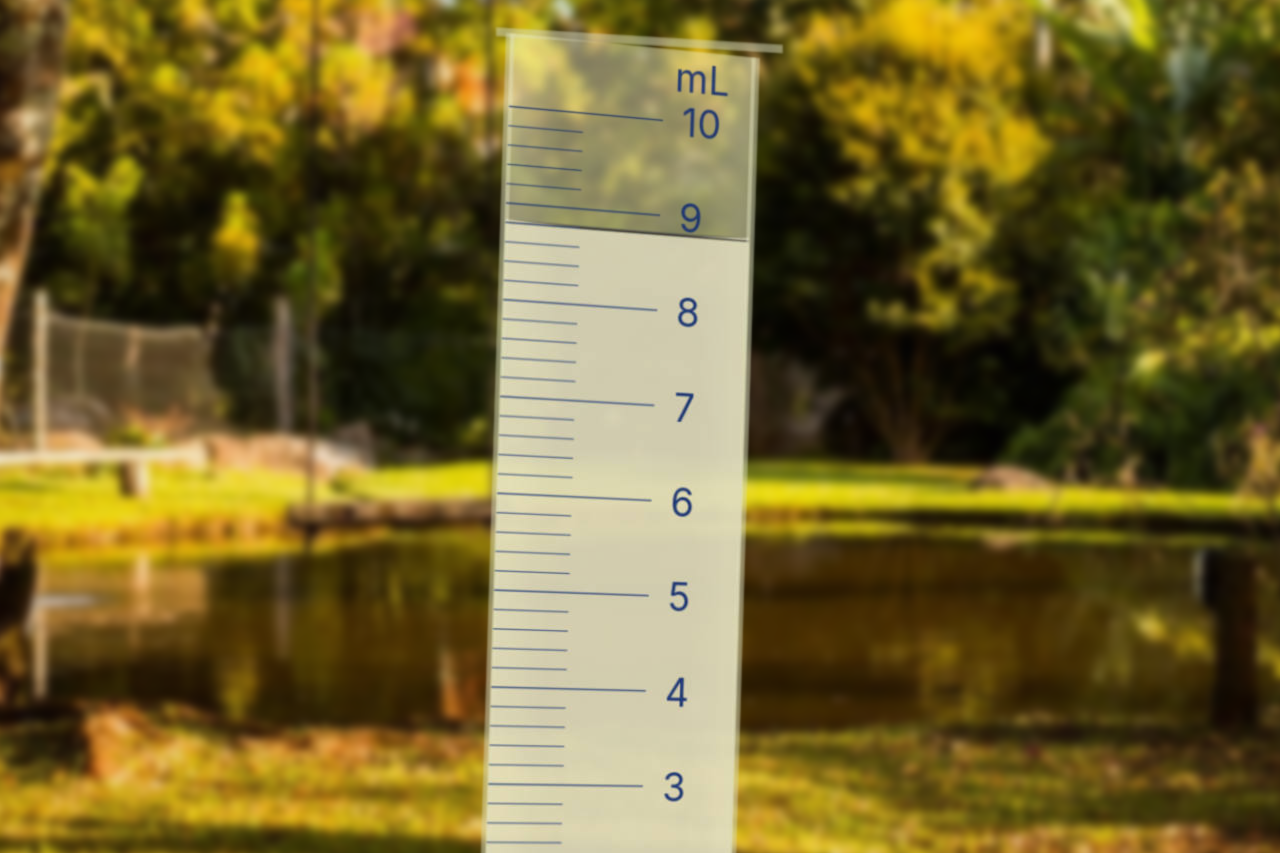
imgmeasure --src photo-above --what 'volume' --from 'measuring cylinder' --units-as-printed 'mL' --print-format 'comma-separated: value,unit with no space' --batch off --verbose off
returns 8.8,mL
